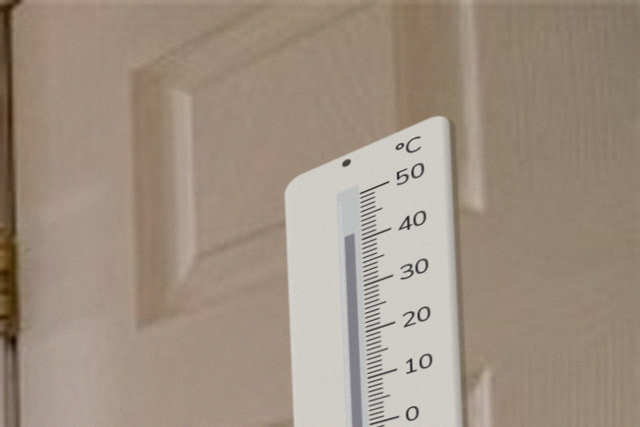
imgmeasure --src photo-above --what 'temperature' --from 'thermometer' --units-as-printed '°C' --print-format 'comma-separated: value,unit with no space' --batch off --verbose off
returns 42,°C
